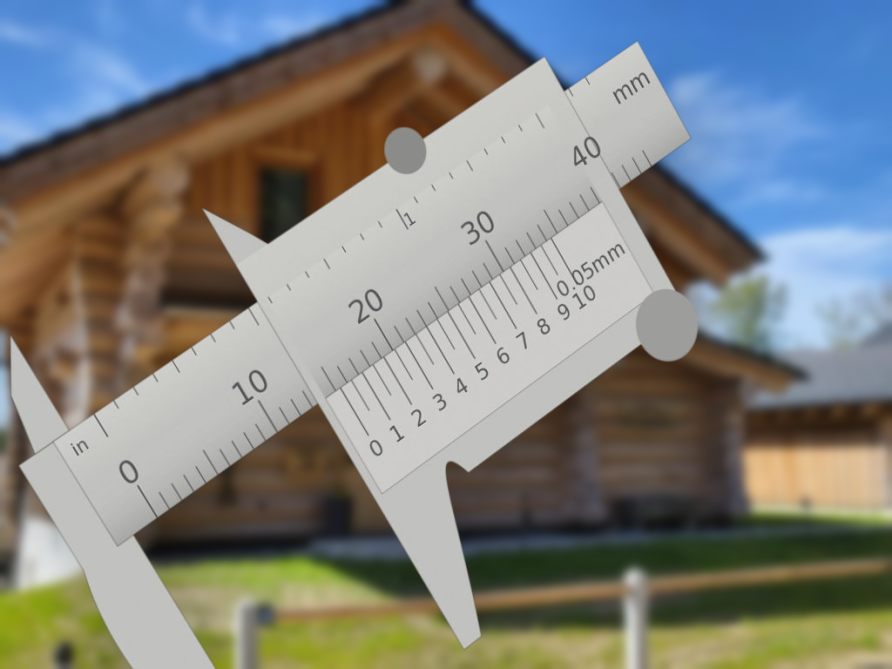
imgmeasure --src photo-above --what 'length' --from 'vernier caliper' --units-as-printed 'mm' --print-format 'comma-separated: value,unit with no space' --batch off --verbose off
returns 15.4,mm
